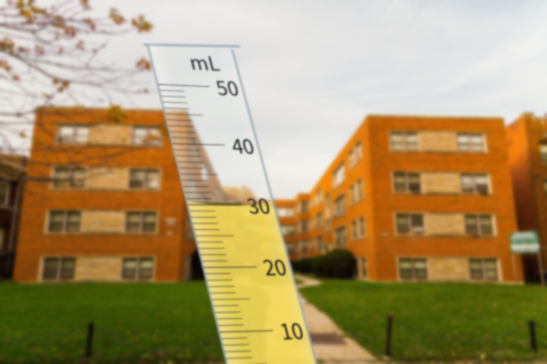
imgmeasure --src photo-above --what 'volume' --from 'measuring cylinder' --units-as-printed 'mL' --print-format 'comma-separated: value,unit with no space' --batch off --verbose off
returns 30,mL
